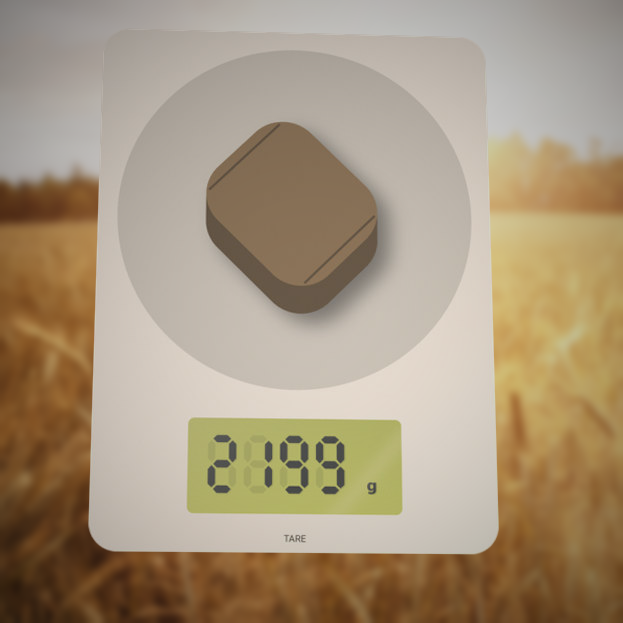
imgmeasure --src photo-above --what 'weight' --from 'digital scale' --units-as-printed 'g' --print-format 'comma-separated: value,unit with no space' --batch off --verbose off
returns 2199,g
